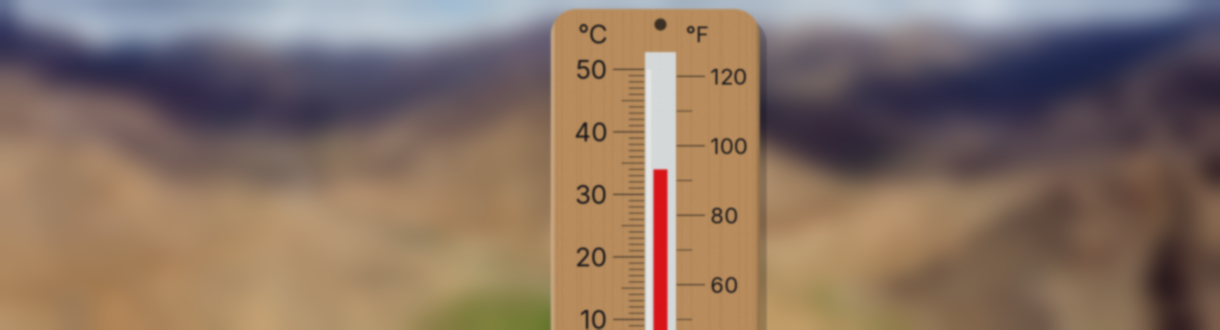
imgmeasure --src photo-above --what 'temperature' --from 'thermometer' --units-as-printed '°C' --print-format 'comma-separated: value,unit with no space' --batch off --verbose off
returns 34,°C
